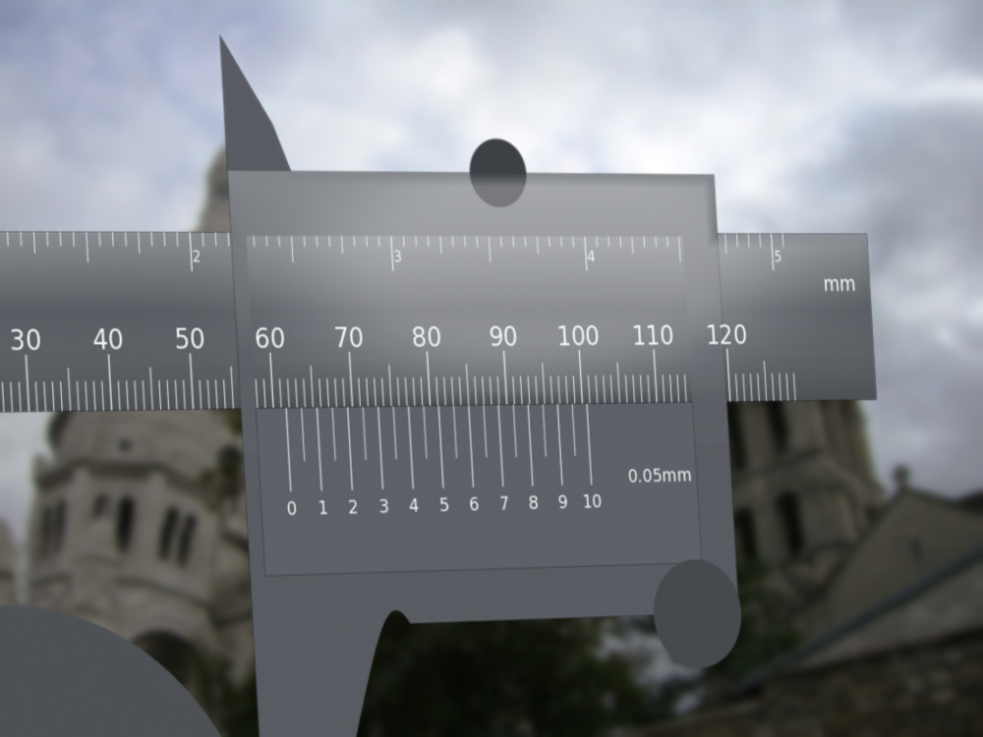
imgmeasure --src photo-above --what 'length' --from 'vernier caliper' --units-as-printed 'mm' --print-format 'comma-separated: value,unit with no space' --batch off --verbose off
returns 61.6,mm
